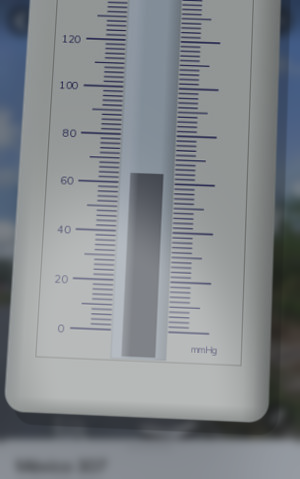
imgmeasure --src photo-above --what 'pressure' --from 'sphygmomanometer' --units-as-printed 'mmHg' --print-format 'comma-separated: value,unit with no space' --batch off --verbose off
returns 64,mmHg
